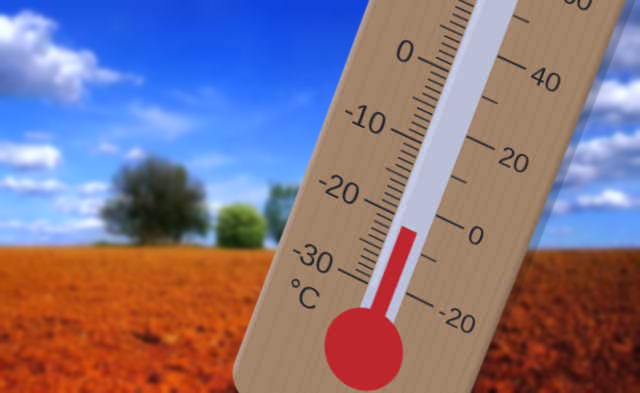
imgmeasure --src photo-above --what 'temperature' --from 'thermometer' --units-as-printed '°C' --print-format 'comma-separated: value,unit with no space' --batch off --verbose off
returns -21,°C
